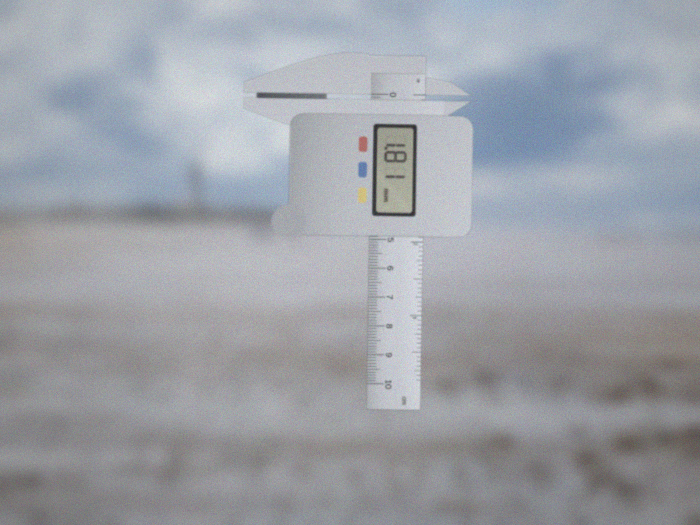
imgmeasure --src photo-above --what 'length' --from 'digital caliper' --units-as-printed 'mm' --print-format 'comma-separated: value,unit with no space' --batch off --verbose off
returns 1.81,mm
